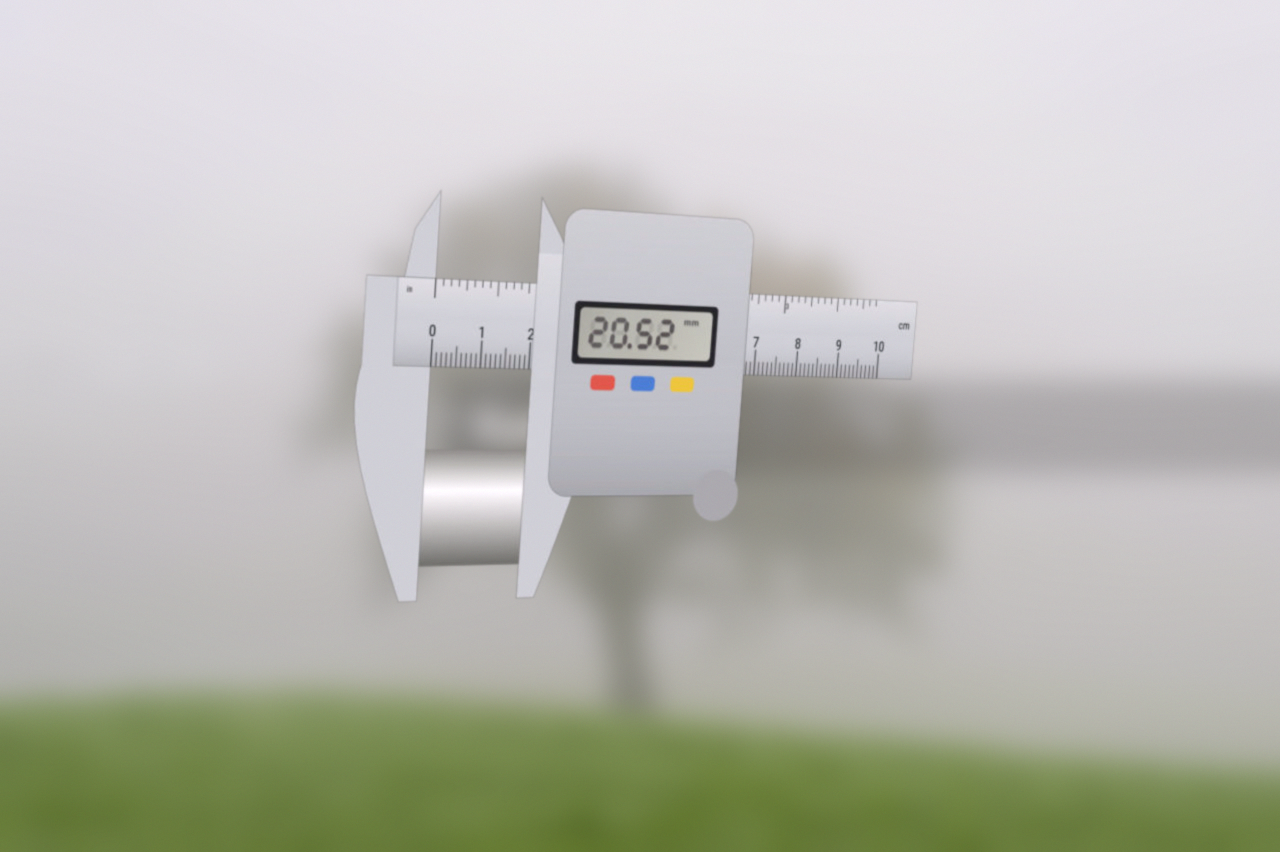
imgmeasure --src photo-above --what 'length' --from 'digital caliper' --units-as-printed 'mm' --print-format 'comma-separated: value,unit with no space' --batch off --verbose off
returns 20.52,mm
